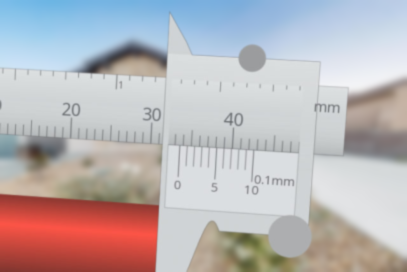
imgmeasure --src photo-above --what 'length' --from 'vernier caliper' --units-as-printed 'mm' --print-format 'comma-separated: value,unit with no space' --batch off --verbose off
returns 33.6,mm
